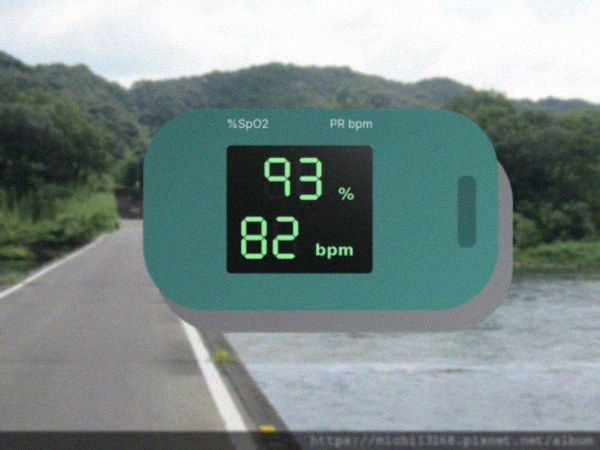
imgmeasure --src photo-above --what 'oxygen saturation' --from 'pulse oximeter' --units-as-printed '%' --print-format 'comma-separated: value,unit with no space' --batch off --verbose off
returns 93,%
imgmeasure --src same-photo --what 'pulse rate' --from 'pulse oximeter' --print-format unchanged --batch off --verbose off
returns 82,bpm
